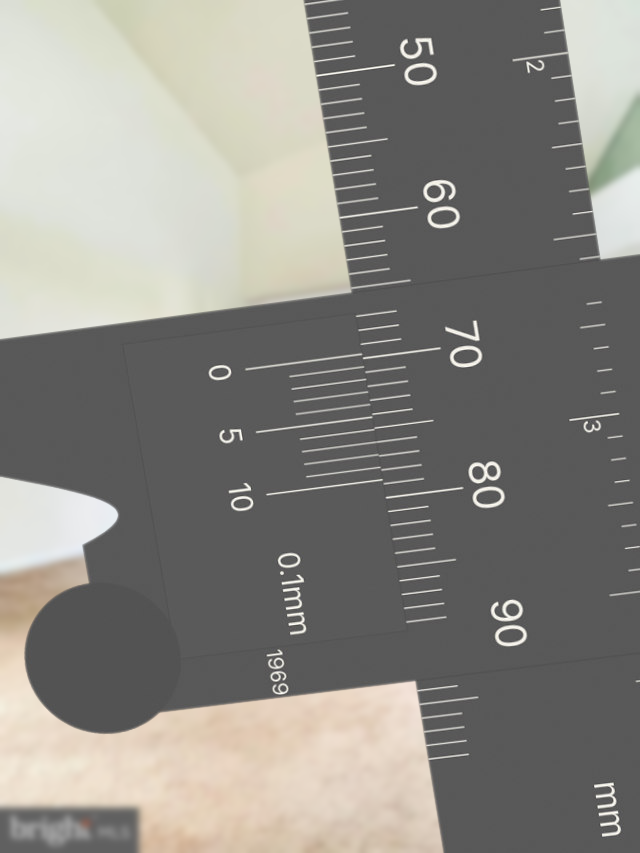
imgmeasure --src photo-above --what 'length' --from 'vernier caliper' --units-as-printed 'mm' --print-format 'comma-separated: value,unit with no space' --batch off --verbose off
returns 69.7,mm
